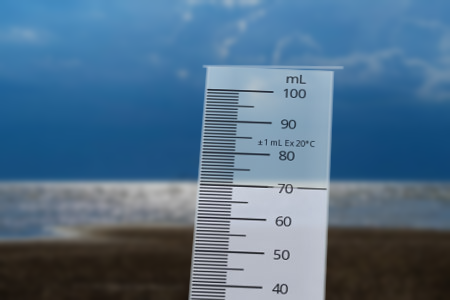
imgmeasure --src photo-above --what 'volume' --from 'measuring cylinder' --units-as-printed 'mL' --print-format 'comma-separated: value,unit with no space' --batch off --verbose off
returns 70,mL
